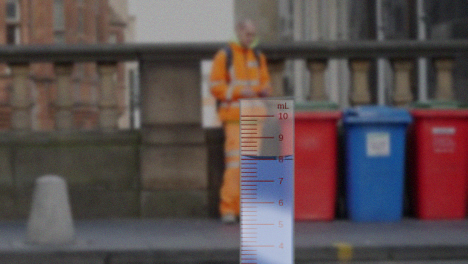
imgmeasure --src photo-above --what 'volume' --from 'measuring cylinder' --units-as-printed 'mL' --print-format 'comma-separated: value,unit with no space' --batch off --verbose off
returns 8,mL
